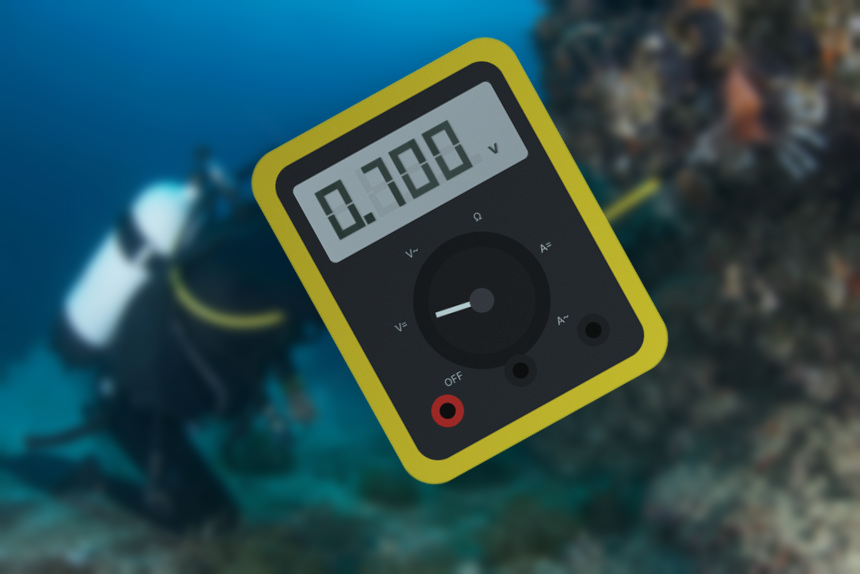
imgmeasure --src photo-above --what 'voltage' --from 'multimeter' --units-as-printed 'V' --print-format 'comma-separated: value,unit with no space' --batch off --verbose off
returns 0.700,V
